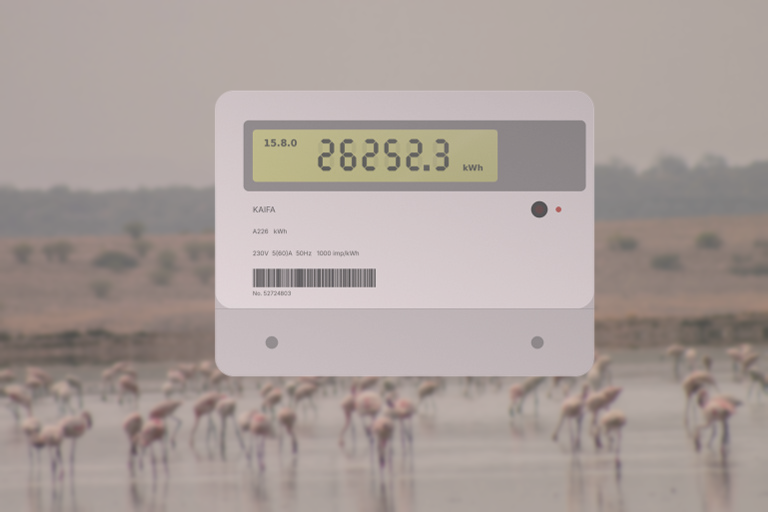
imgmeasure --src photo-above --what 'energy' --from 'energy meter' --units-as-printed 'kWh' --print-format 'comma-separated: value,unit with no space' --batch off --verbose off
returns 26252.3,kWh
